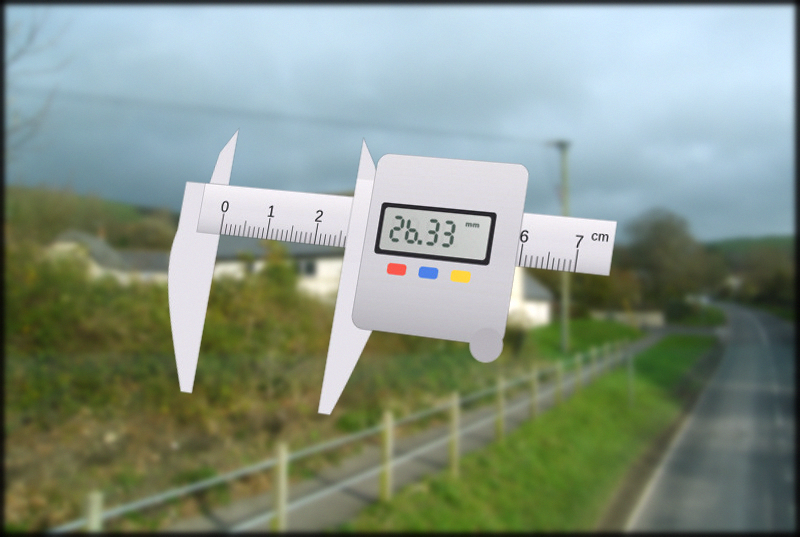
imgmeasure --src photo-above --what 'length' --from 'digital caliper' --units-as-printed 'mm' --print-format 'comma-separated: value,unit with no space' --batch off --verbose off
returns 26.33,mm
